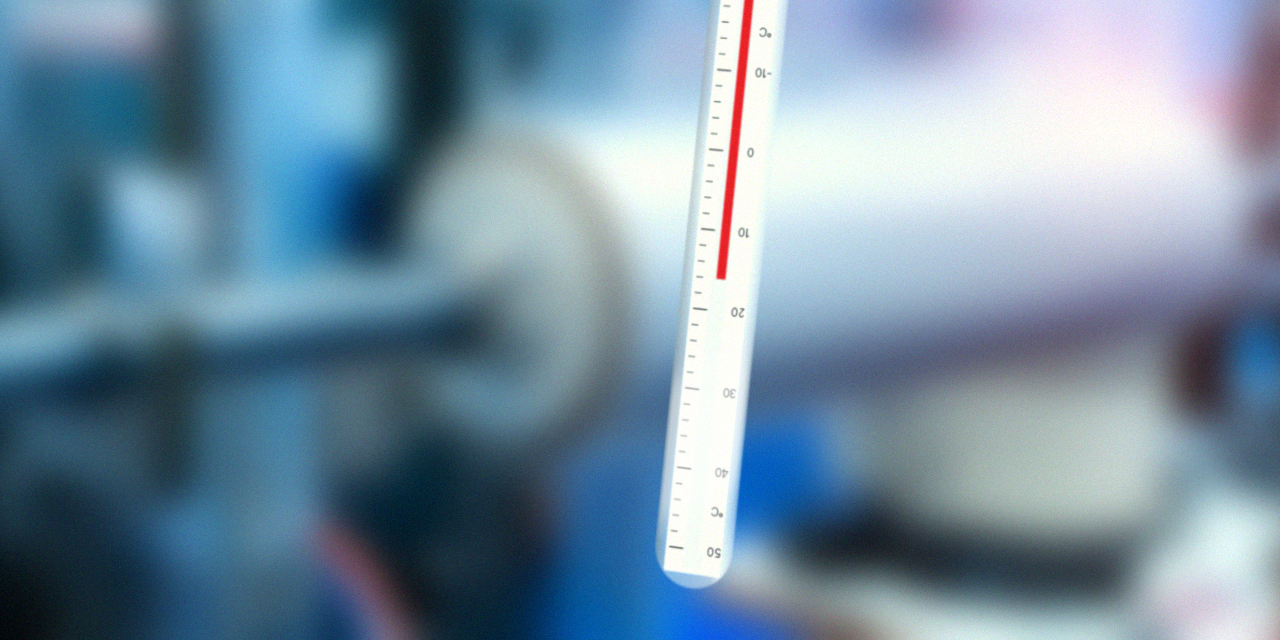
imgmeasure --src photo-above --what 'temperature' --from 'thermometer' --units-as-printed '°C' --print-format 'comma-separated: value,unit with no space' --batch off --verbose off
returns 16,°C
